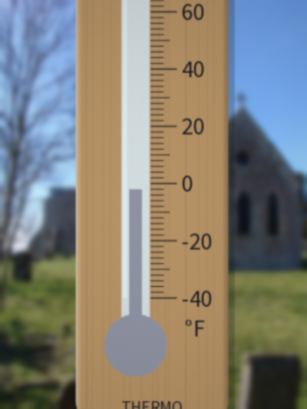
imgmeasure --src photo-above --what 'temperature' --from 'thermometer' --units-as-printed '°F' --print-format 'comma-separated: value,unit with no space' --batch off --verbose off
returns -2,°F
